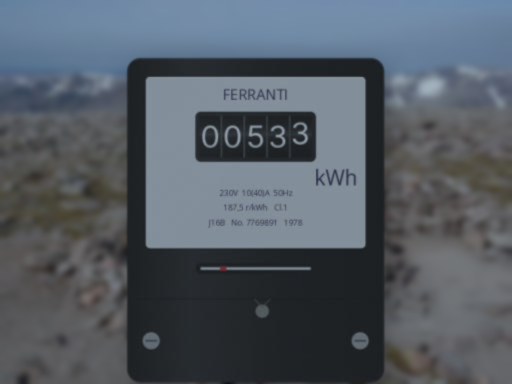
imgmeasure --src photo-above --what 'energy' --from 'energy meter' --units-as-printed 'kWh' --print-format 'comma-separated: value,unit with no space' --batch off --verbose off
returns 533,kWh
